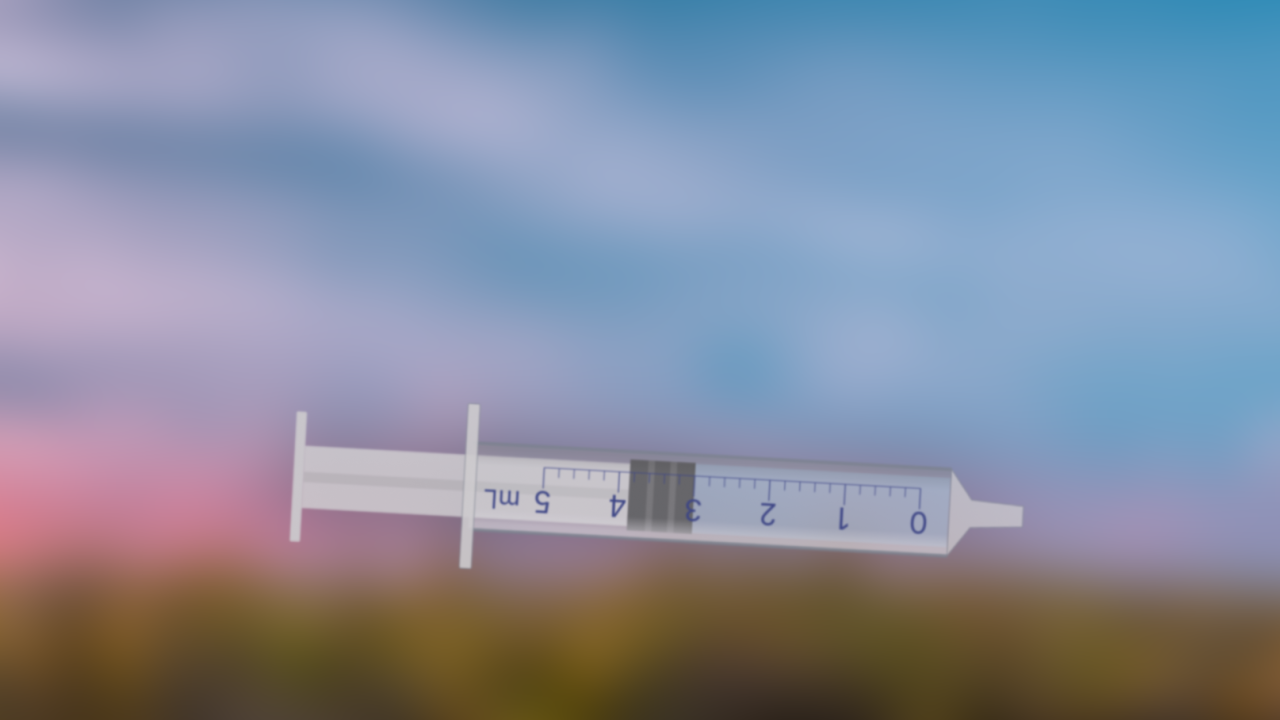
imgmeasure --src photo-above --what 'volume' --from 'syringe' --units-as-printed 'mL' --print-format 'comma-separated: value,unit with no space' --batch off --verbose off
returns 3,mL
